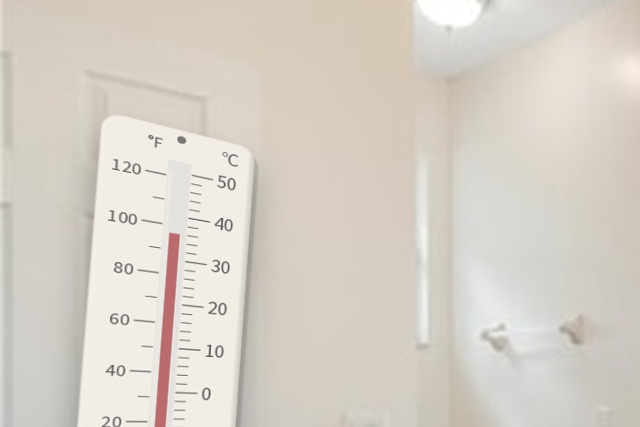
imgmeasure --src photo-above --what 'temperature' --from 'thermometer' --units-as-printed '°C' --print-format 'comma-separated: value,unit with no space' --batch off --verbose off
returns 36,°C
